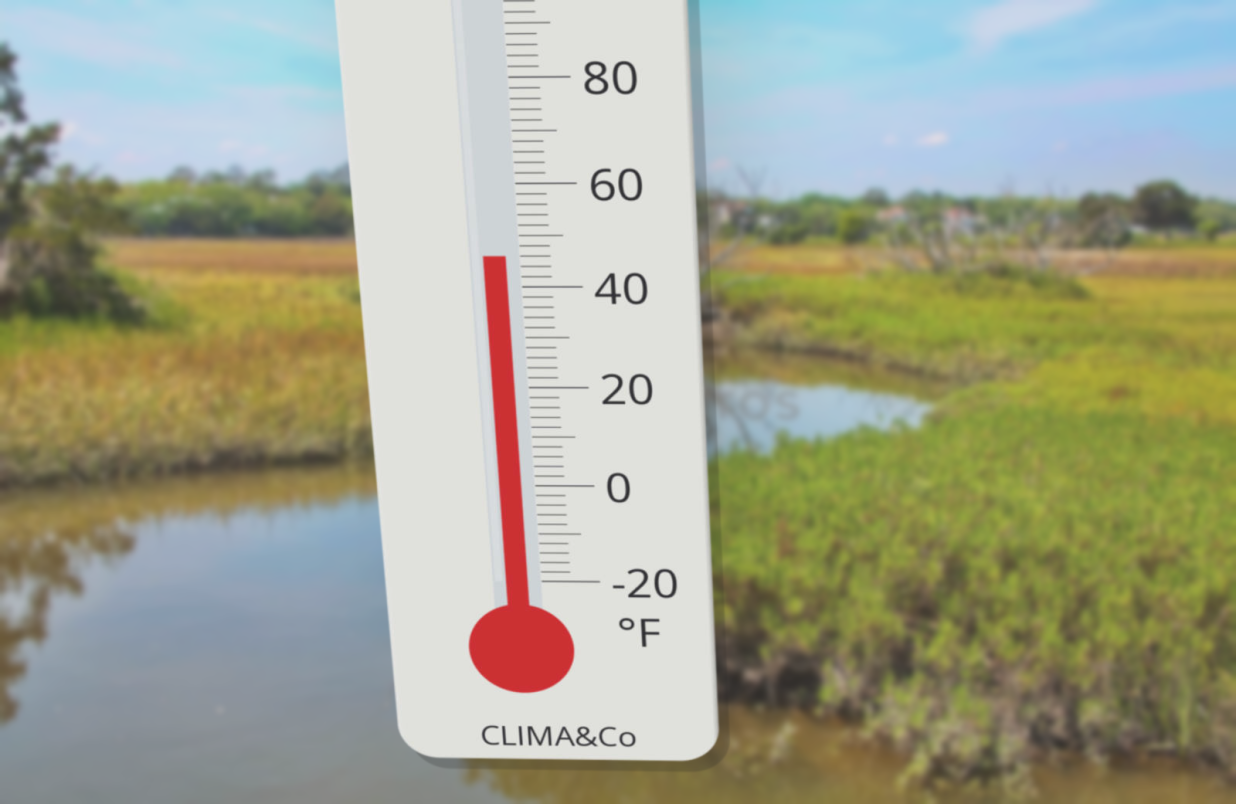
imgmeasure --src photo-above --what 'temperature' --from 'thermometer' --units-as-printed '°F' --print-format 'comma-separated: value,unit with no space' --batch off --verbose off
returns 46,°F
